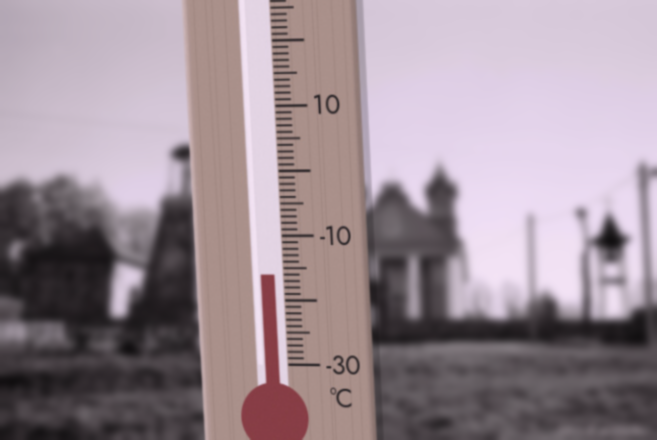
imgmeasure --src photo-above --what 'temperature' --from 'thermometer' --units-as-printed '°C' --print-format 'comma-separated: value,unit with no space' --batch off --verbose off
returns -16,°C
